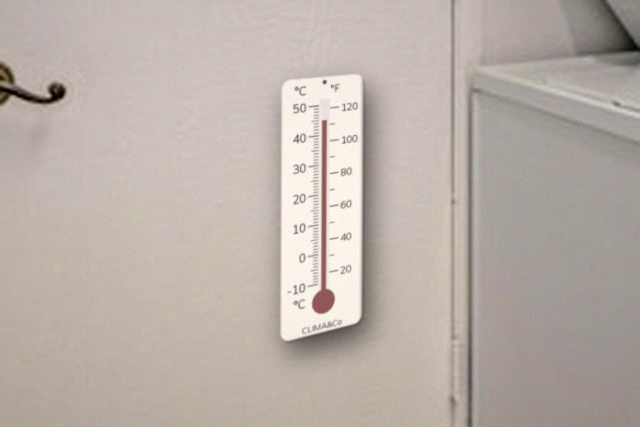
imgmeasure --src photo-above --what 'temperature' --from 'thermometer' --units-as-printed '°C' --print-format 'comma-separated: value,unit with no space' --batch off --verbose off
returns 45,°C
